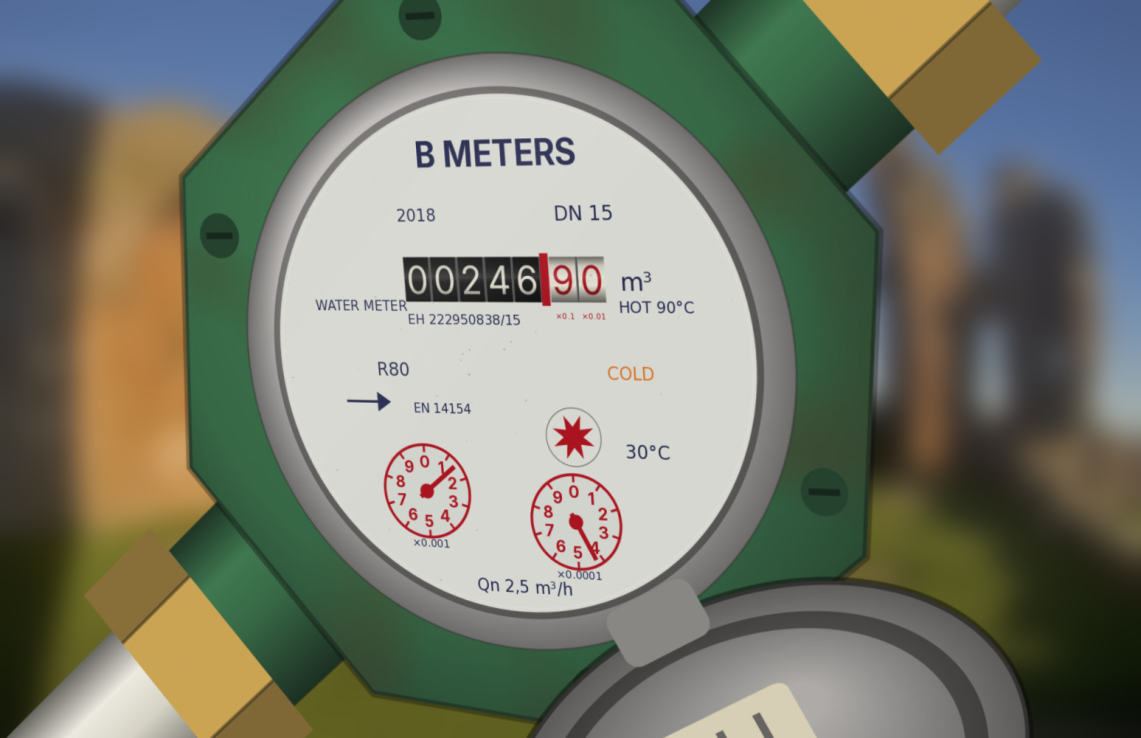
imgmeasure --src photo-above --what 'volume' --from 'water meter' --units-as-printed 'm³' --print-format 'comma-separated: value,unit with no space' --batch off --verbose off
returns 246.9014,m³
